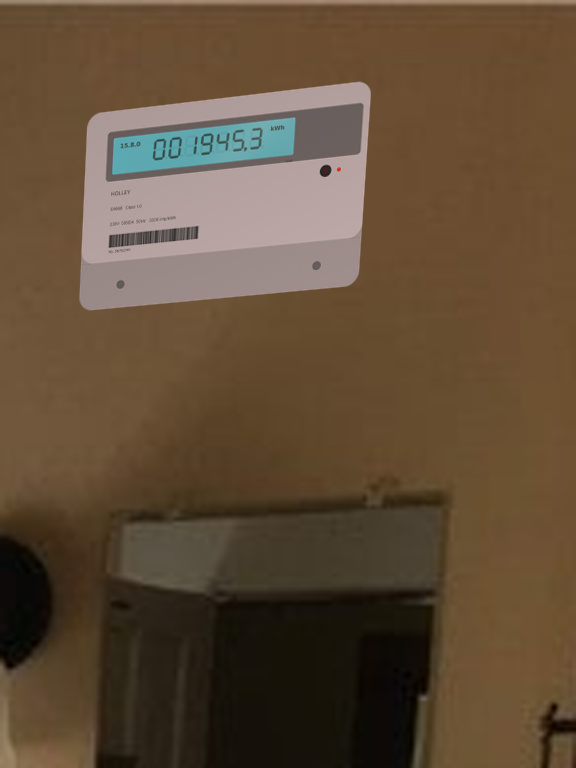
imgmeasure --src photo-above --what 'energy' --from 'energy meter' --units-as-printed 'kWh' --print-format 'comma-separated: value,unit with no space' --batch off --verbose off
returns 1945.3,kWh
